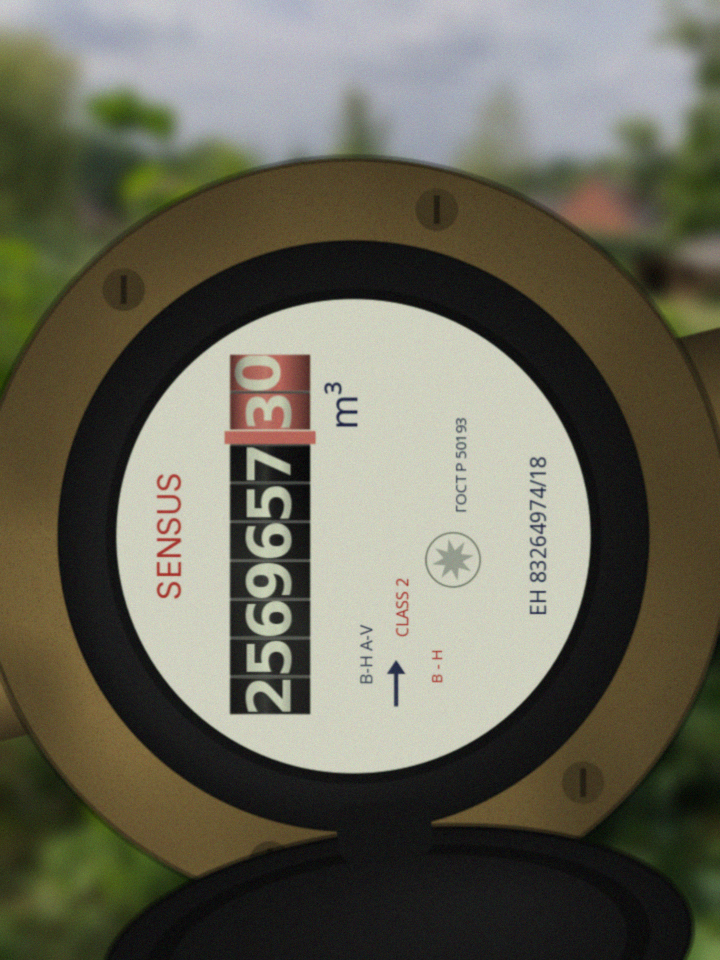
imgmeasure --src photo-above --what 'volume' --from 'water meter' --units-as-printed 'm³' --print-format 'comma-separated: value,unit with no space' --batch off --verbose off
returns 2569657.30,m³
